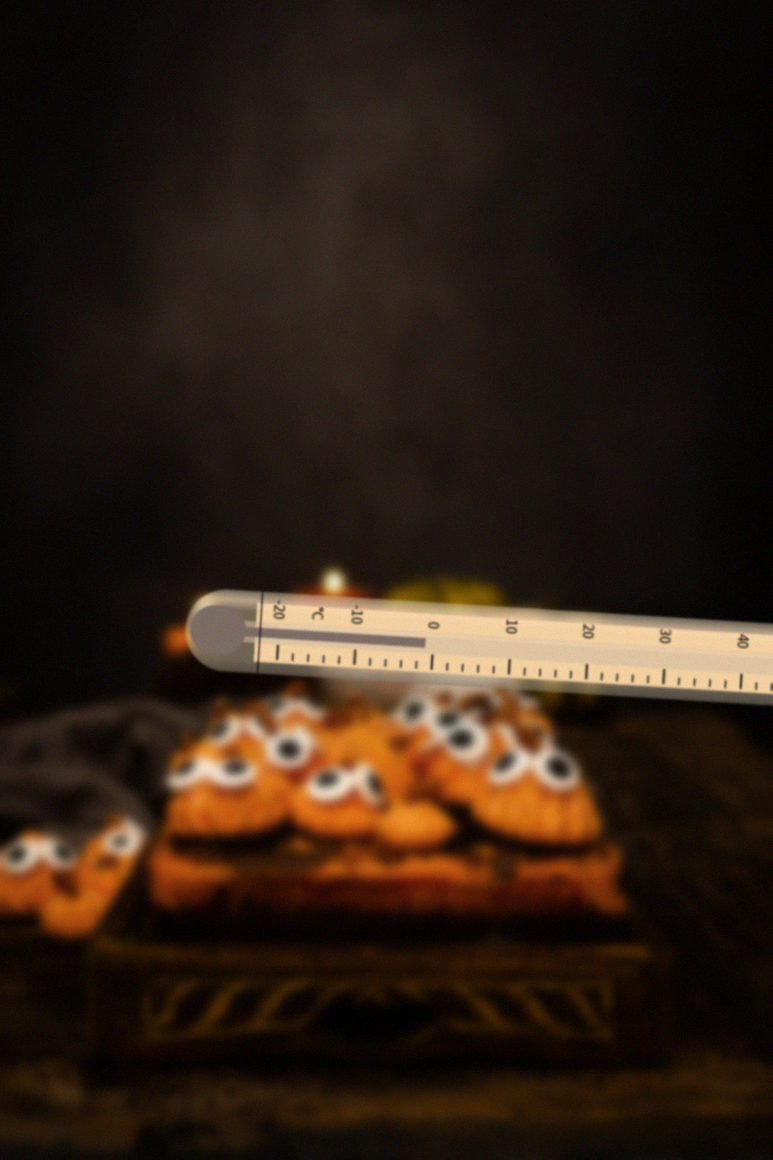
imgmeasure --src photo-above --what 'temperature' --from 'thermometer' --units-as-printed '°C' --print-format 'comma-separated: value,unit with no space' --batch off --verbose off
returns -1,°C
